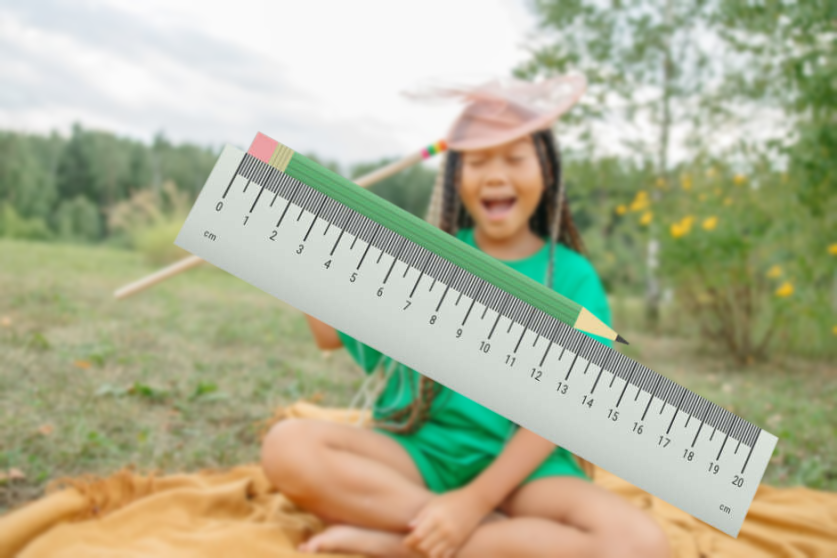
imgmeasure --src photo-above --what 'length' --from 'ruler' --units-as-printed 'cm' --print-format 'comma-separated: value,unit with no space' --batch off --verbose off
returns 14.5,cm
